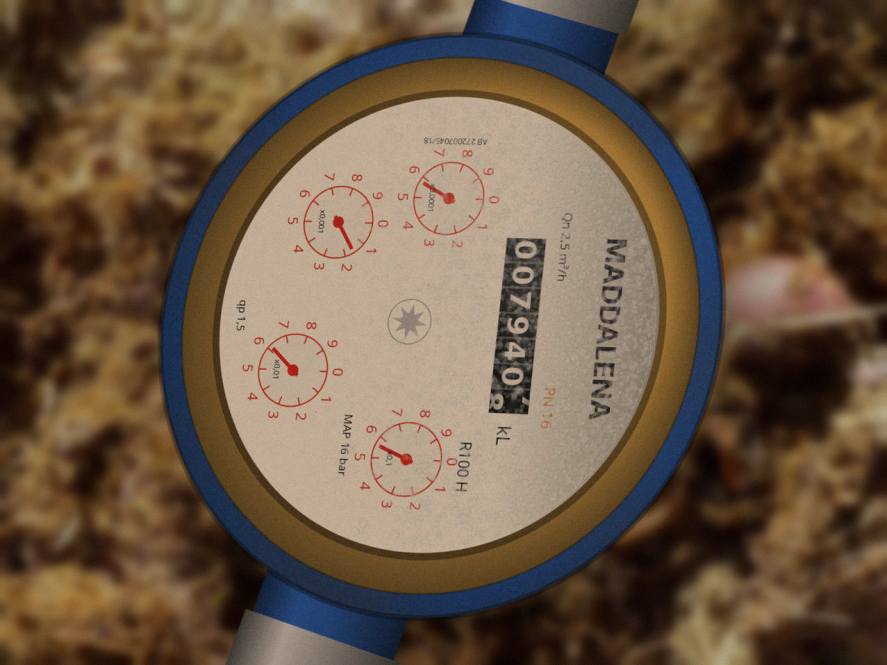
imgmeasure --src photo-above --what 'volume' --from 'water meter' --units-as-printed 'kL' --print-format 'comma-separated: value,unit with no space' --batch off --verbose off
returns 79407.5615,kL
